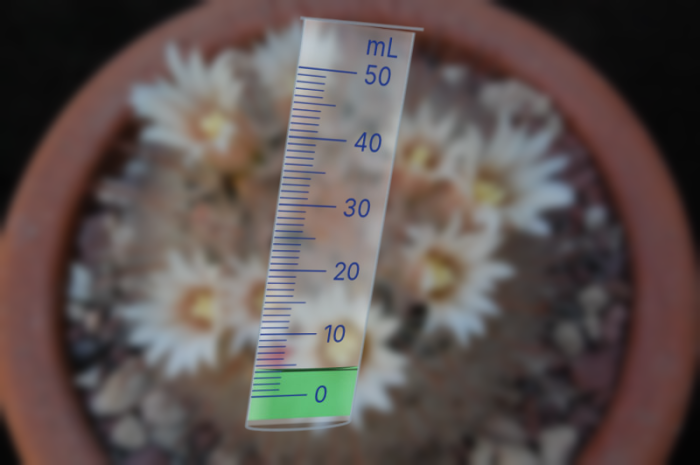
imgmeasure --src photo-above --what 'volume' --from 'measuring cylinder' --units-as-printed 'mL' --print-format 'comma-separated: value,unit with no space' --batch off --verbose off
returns 4,mL
